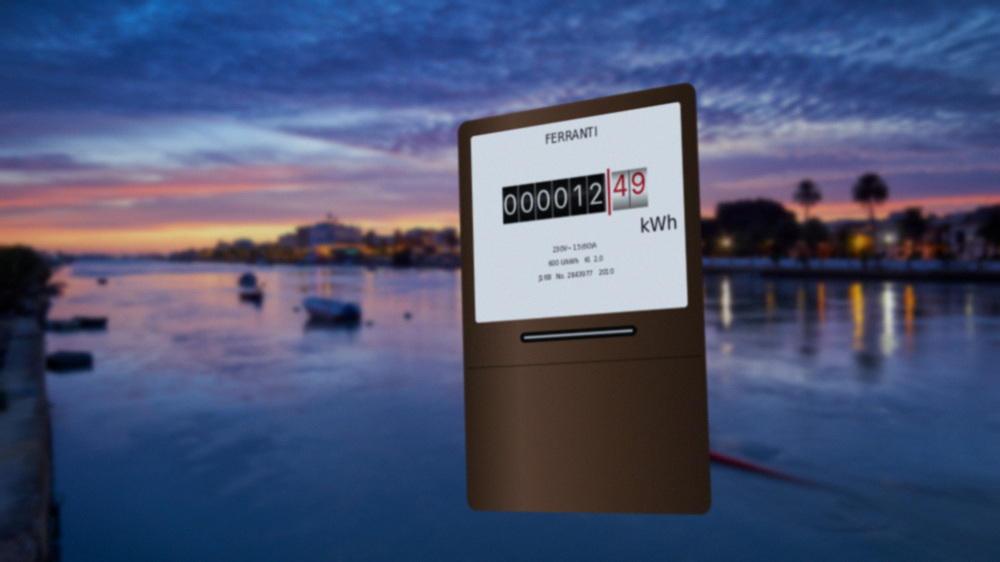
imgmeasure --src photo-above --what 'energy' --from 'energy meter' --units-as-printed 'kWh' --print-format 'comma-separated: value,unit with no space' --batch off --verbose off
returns 12.49,kWh
